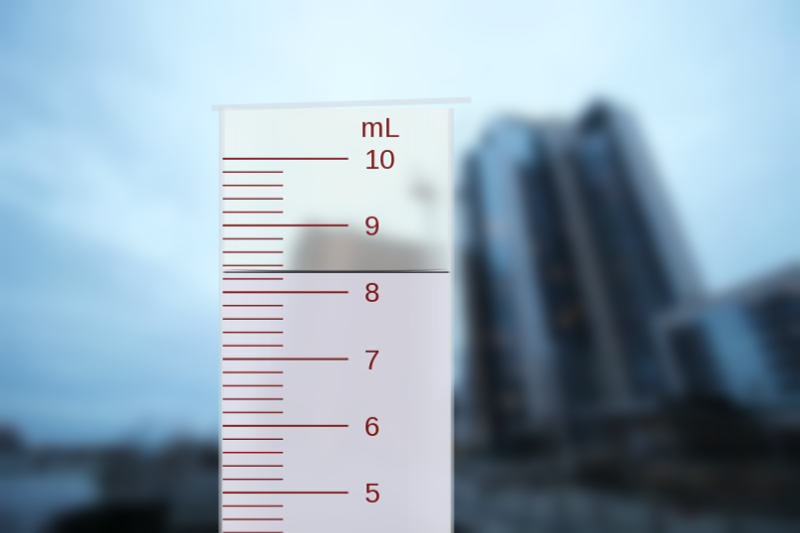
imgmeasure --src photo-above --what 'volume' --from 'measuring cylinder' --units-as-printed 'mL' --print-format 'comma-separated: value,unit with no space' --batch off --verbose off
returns 8.3,mL
